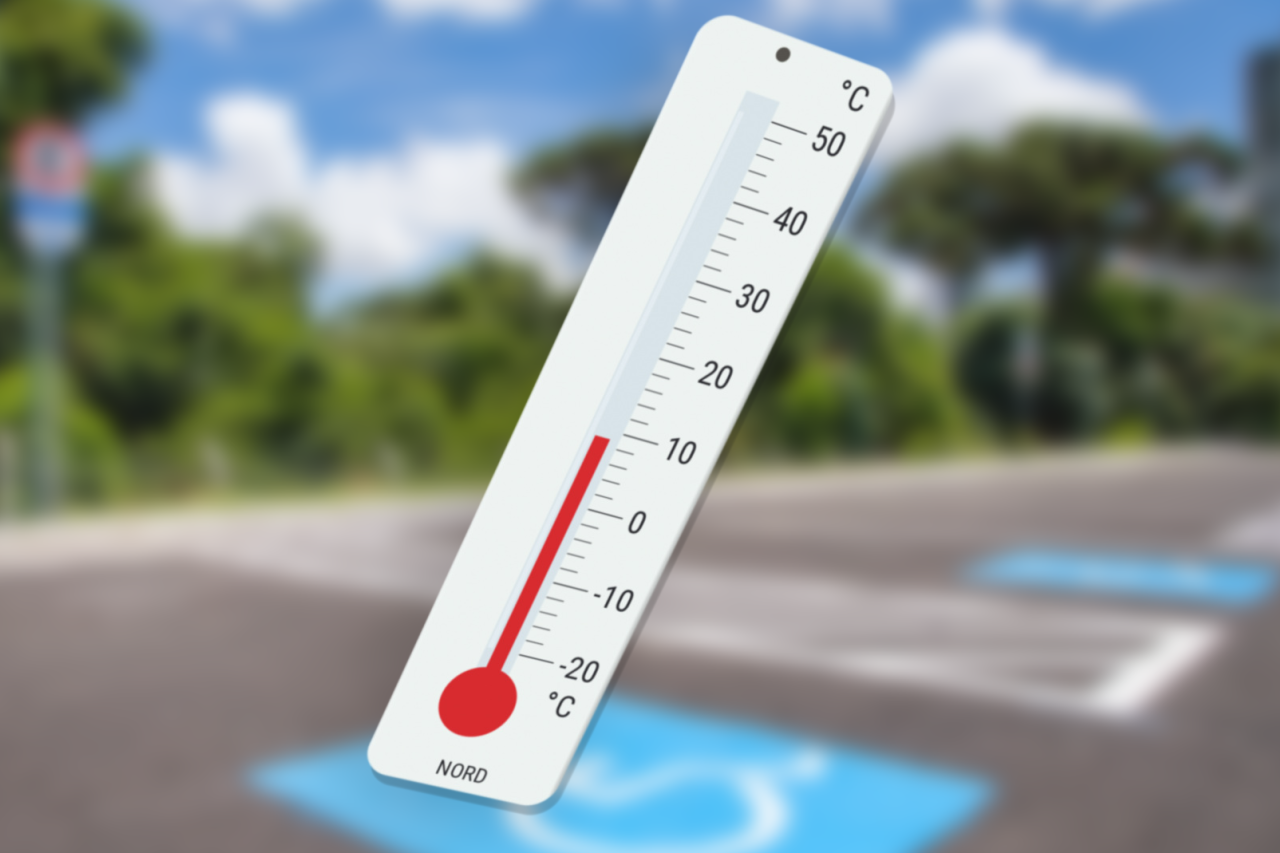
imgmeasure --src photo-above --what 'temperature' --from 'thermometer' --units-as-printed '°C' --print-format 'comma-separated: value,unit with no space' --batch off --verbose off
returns 9,°C
